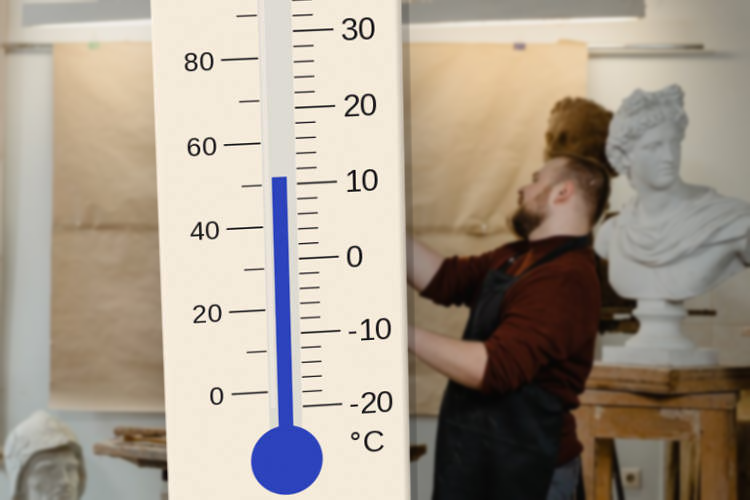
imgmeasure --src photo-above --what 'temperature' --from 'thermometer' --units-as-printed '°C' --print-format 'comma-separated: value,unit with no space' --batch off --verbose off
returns 11,°C
